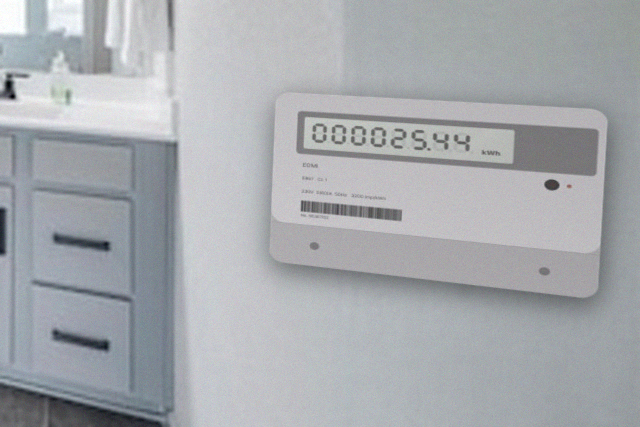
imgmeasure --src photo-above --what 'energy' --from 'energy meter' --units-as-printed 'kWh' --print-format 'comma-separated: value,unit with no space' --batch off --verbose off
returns 25.44,kWh
